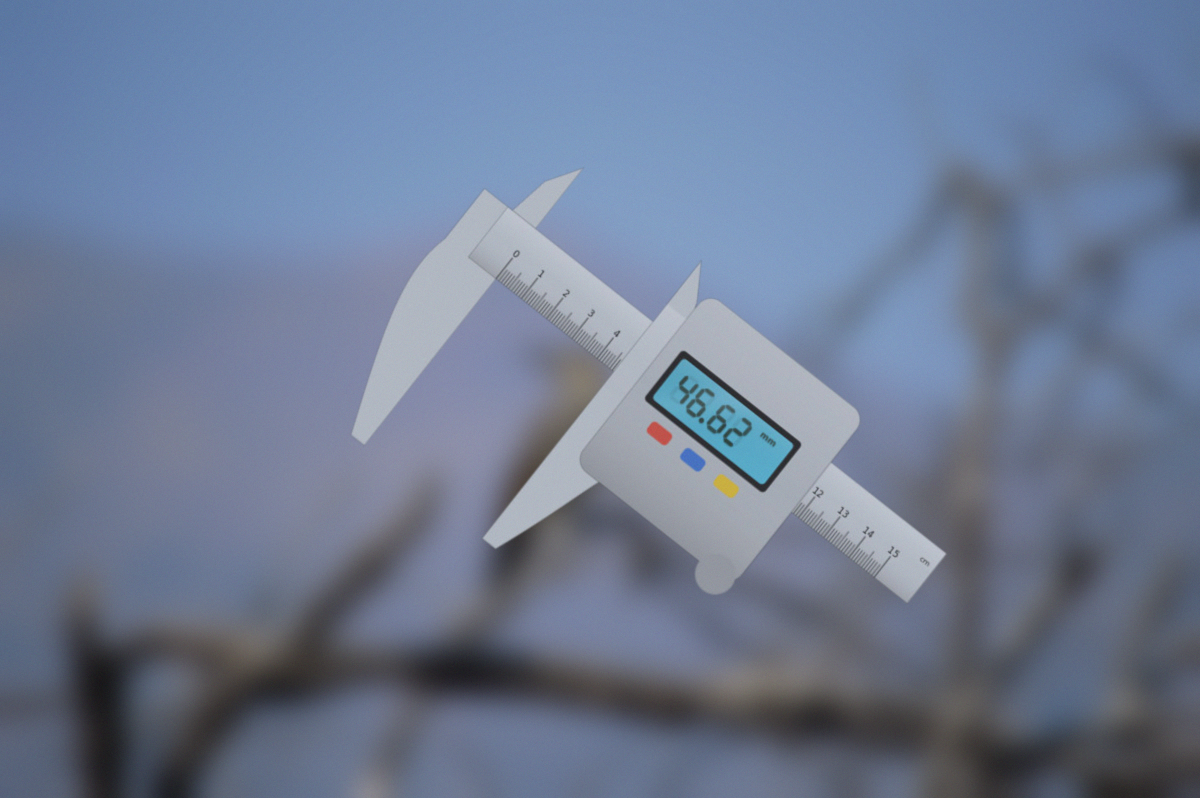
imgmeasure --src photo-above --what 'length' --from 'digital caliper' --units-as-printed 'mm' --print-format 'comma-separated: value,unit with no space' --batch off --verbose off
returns 46.62,mm
